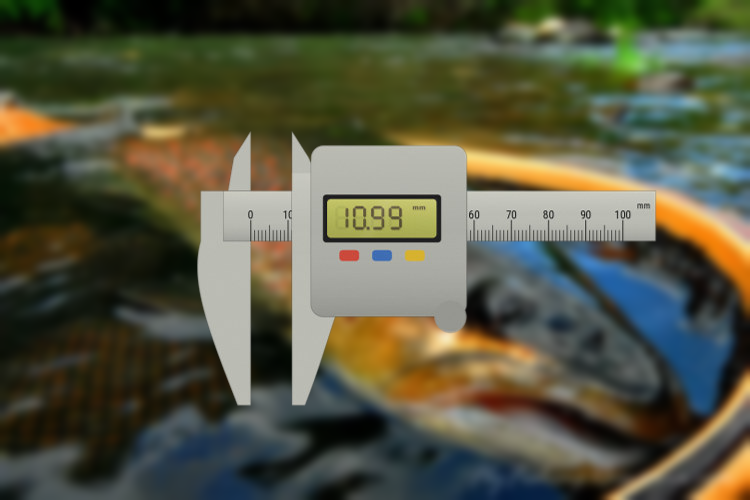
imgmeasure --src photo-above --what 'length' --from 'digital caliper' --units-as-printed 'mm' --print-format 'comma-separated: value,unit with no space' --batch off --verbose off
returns 10.99,mm
